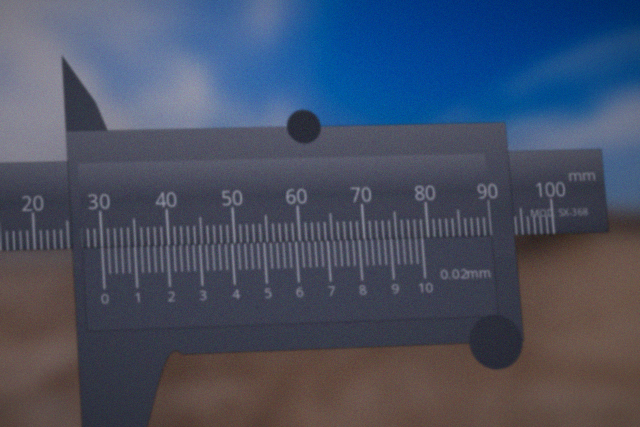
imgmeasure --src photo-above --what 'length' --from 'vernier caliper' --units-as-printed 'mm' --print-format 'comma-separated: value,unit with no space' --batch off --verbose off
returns 30.0,mm
